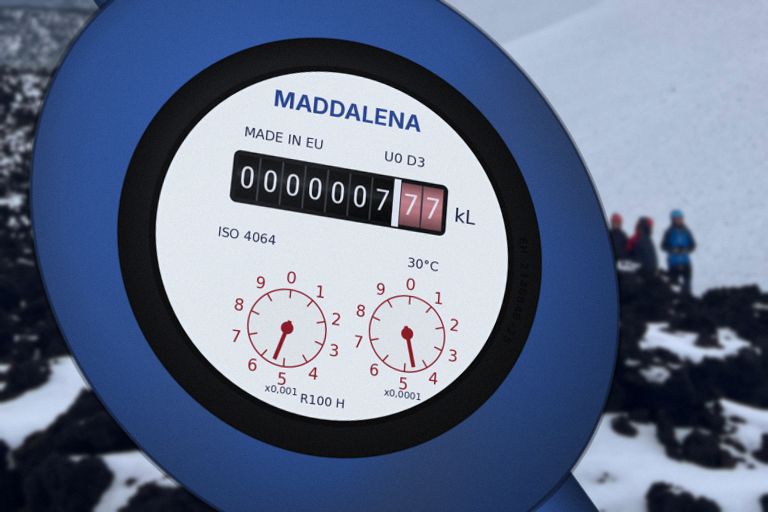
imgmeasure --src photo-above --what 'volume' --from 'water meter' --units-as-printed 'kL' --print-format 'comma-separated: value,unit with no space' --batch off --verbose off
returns 7.7754,kL
